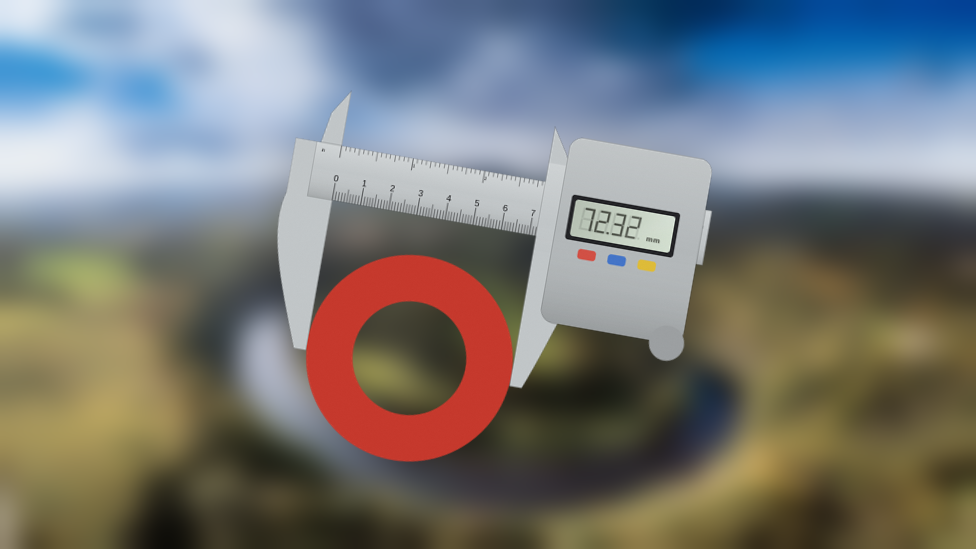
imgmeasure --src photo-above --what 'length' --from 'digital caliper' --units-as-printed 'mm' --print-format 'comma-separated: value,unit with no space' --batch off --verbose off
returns 72.32,mm
